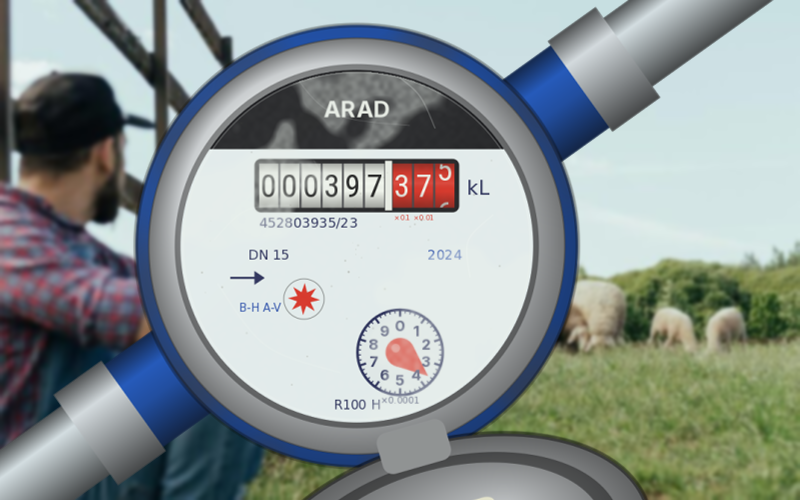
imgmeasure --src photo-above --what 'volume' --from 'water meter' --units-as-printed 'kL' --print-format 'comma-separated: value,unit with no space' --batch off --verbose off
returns 397.3753,kL
